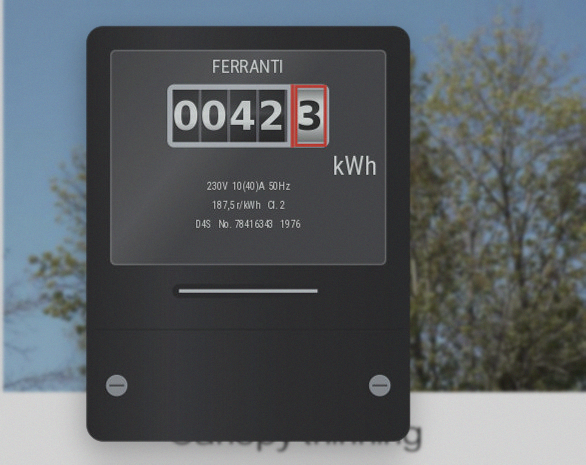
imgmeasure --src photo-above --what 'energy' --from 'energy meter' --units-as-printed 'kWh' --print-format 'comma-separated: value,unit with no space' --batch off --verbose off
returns 42.3,kWh
